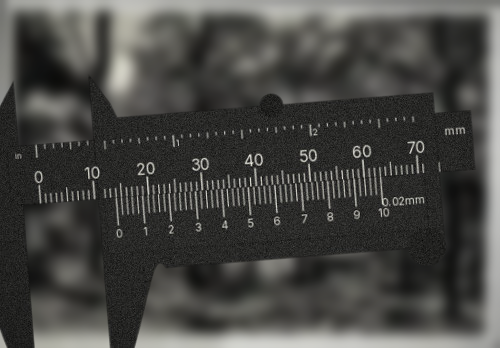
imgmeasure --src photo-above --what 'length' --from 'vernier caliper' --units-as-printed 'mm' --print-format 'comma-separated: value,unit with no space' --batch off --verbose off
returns 14.0,mm
